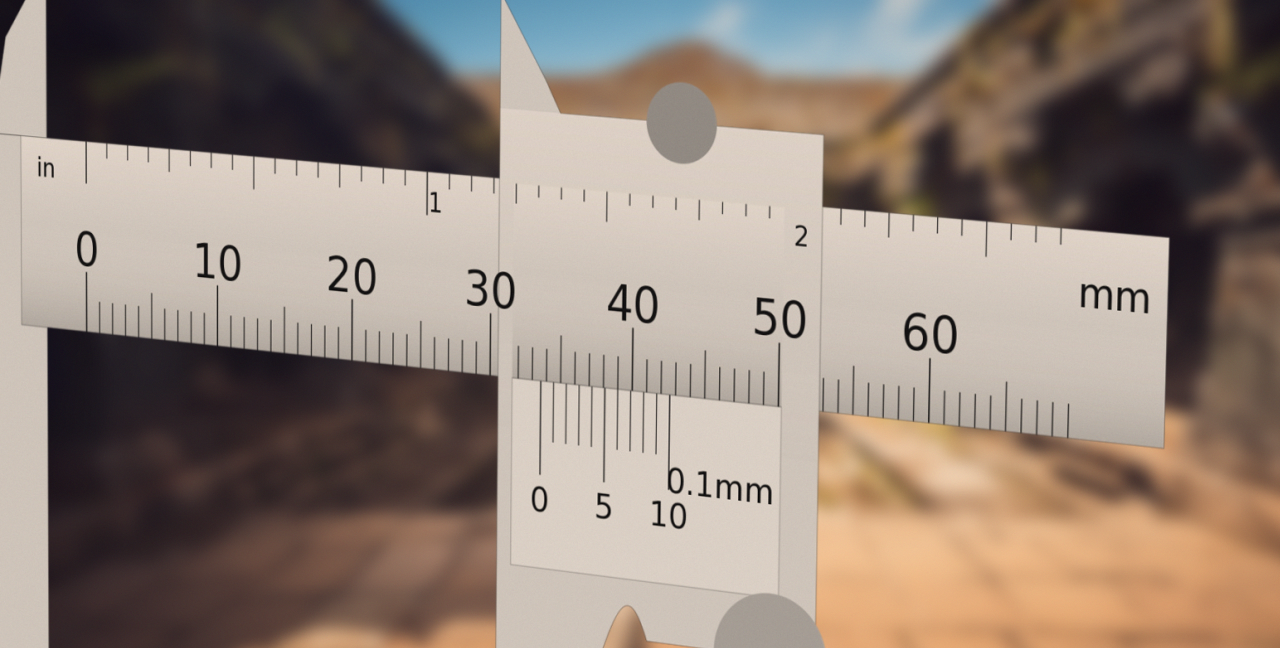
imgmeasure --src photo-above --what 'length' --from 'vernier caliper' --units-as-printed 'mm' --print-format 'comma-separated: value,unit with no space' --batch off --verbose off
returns 33.6,mm
